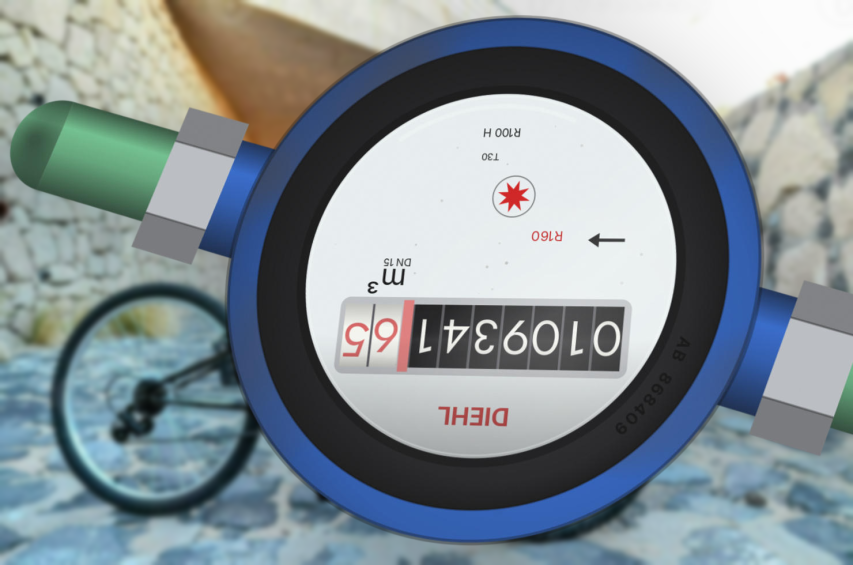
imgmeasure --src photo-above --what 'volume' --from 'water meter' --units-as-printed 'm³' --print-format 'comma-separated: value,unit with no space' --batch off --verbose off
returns 109341.65,m³
